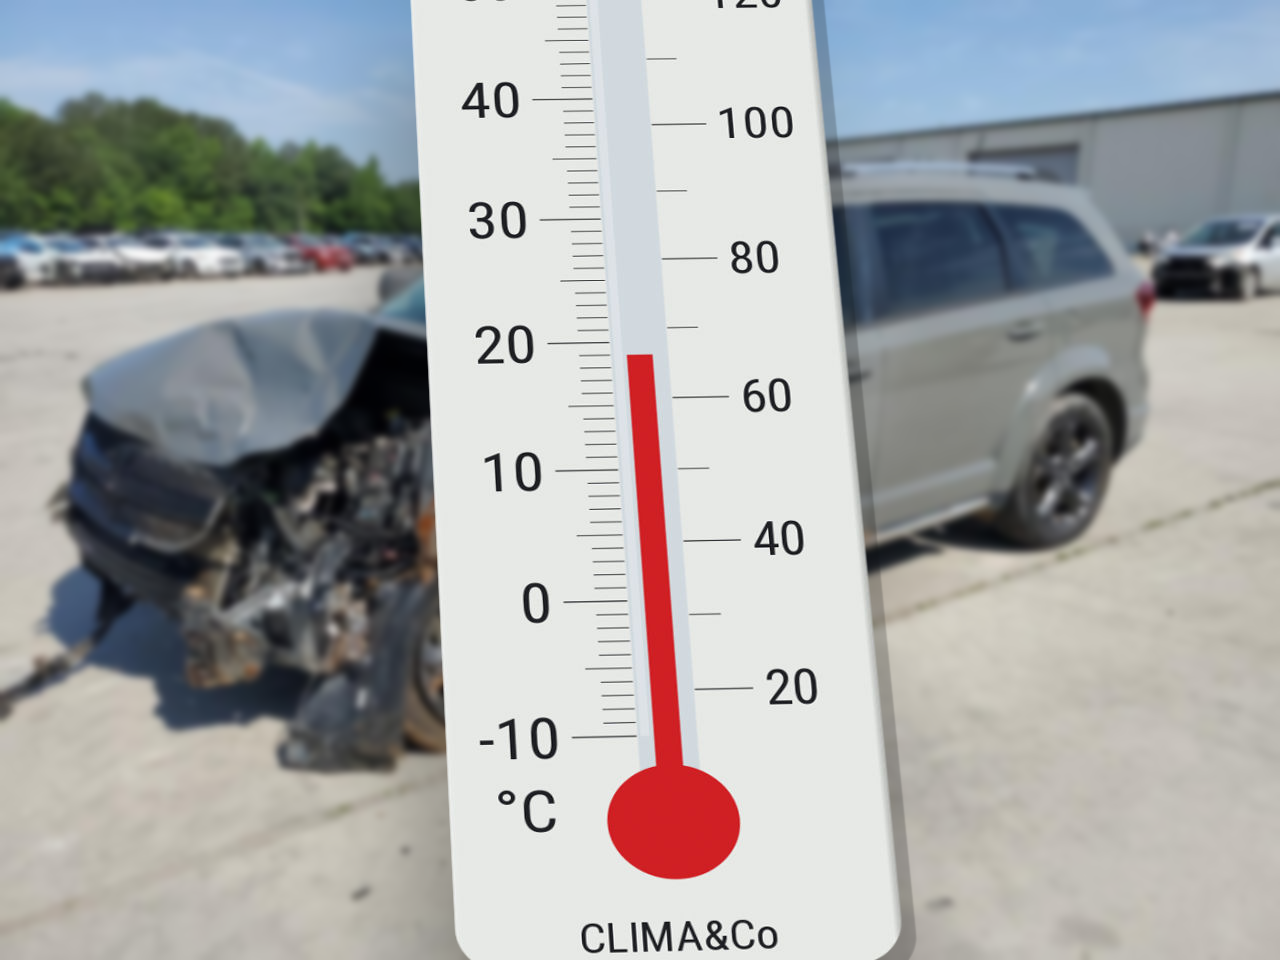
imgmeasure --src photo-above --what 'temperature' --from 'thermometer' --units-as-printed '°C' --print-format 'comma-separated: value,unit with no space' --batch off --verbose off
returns 19,°C
